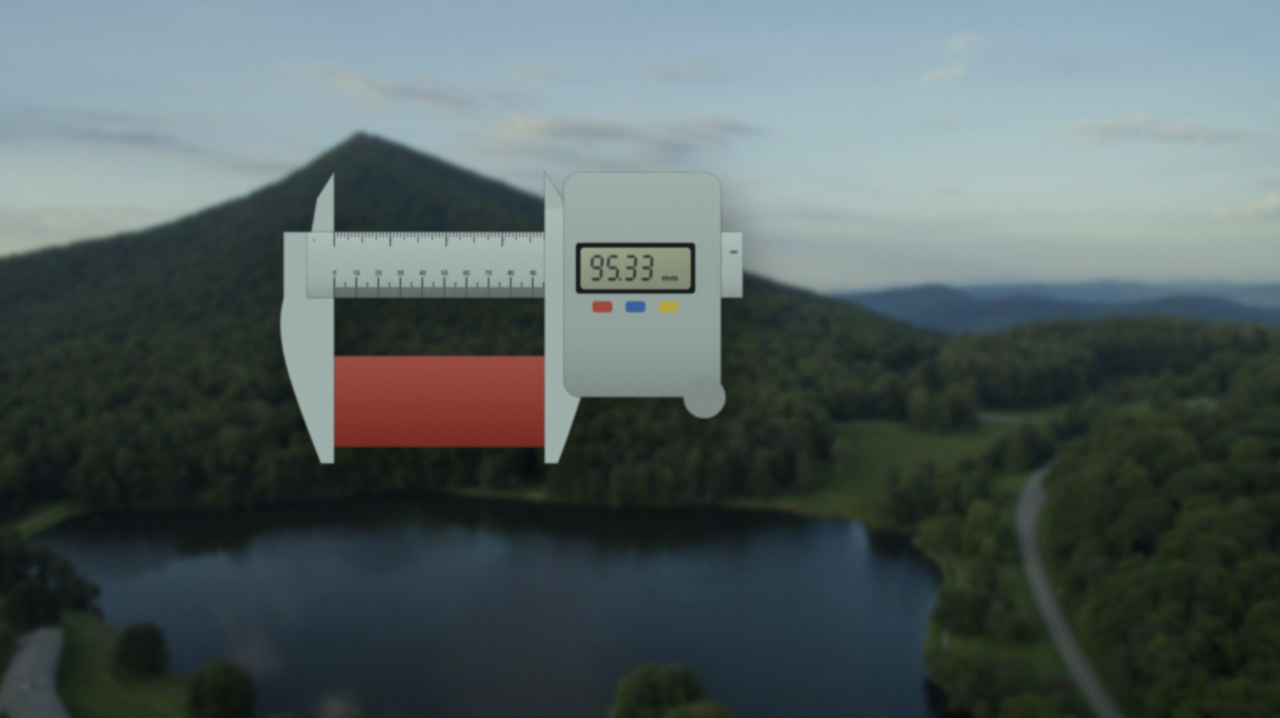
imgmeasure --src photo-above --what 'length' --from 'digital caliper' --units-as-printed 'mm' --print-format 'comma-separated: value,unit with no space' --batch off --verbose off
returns 95.33,mm
